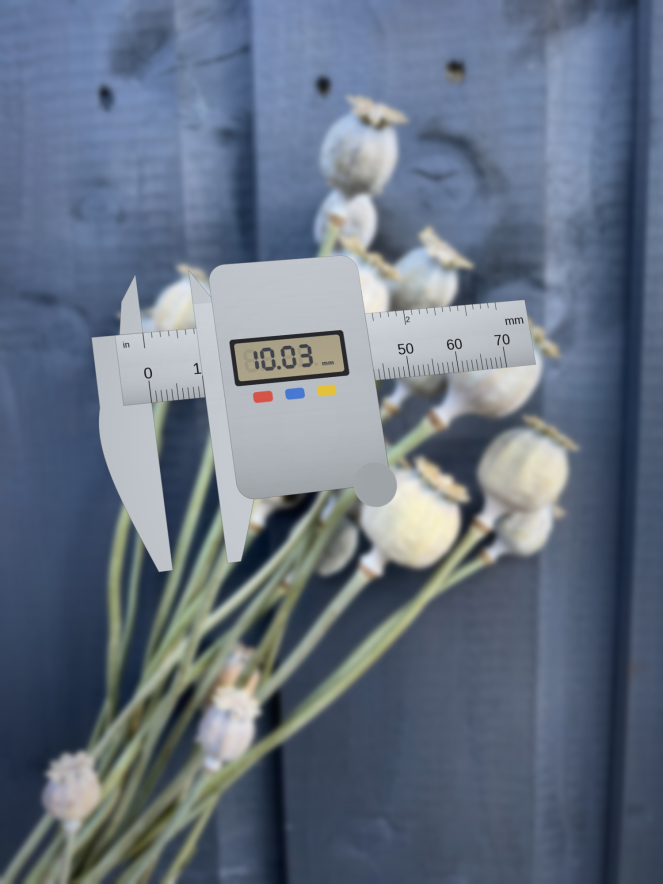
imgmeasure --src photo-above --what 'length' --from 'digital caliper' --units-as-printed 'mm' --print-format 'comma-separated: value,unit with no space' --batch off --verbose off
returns 10.03,mm
